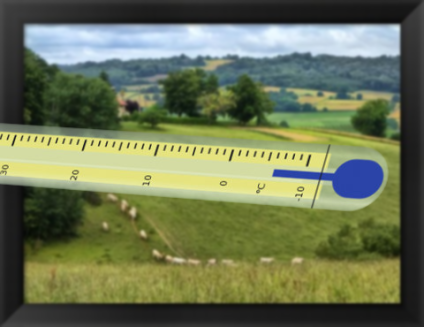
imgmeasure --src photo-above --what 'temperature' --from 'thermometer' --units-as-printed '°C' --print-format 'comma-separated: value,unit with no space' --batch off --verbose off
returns -6,°C
